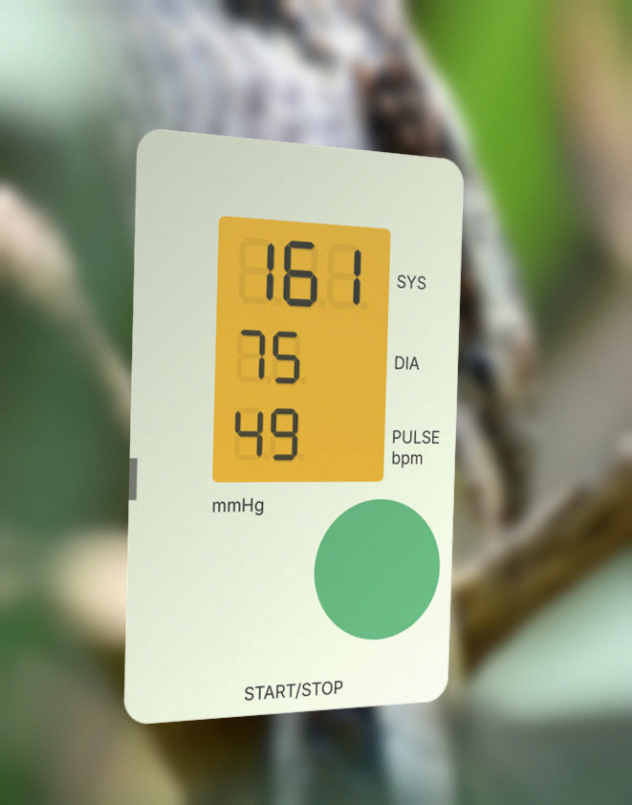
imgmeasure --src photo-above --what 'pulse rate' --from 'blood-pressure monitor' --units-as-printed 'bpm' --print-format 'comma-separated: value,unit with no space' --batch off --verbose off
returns 49,bpm
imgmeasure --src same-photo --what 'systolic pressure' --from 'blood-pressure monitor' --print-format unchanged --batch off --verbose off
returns 161,mmHg
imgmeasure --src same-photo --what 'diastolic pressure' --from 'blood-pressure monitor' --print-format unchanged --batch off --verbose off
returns 75,mmHg
